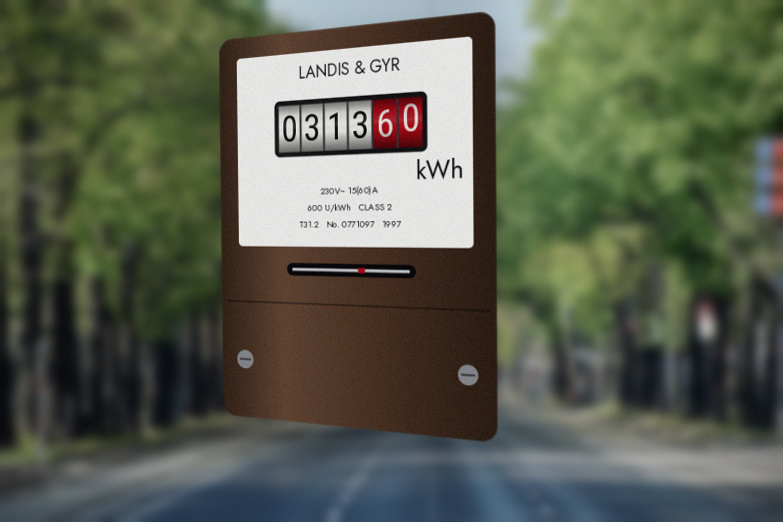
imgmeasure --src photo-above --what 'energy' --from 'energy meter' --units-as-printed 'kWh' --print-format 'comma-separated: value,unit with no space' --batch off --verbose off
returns 313.60,kWh
